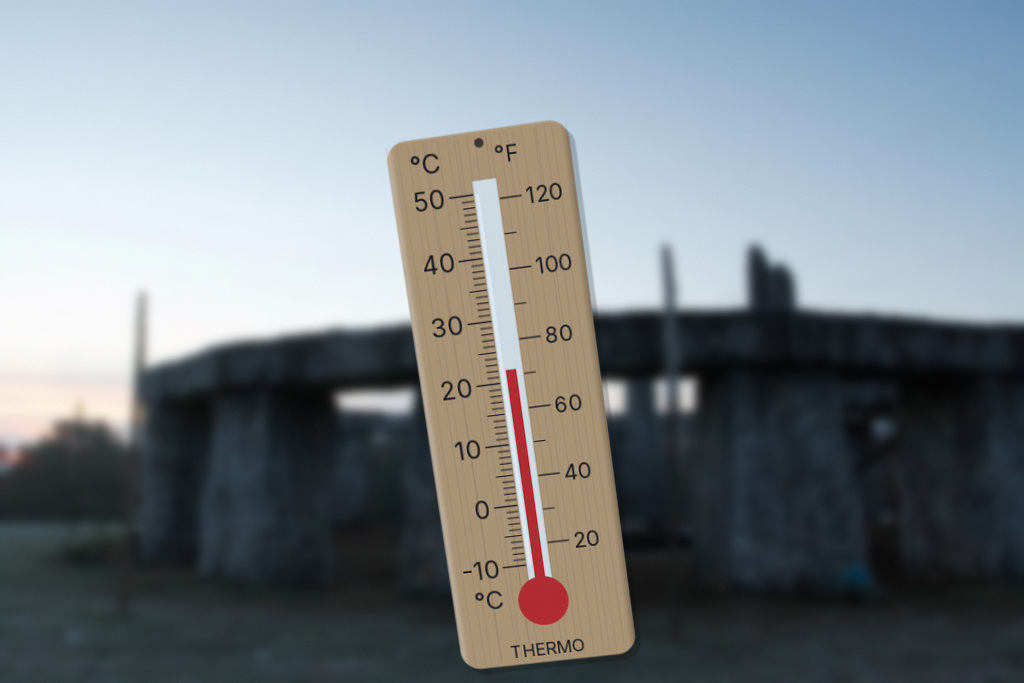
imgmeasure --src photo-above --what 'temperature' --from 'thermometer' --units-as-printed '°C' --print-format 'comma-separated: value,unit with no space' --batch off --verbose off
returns 22,°C
